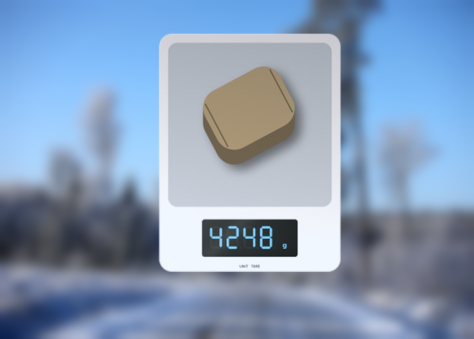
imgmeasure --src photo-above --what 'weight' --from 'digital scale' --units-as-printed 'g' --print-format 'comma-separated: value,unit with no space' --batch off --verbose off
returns 4248,g
